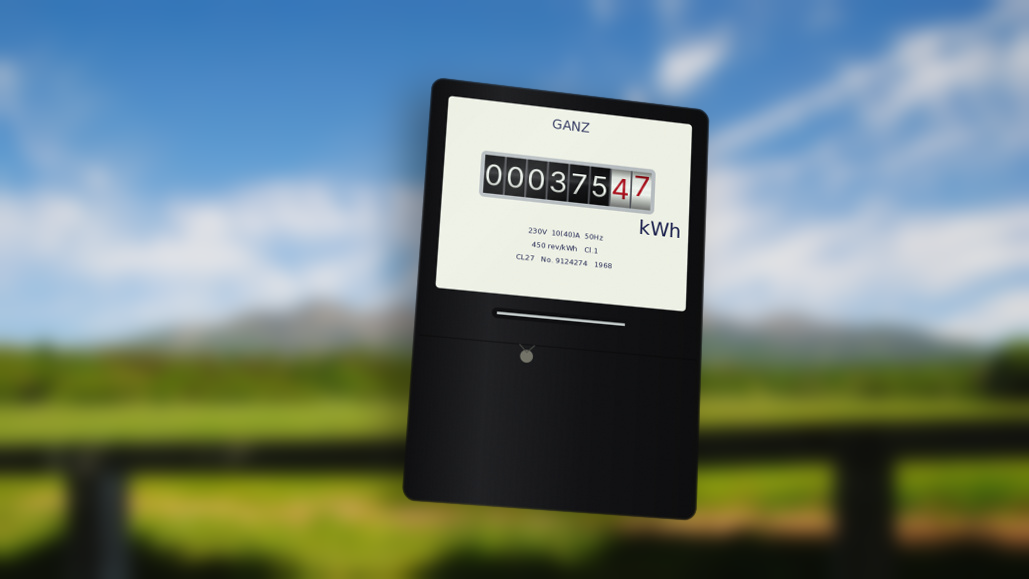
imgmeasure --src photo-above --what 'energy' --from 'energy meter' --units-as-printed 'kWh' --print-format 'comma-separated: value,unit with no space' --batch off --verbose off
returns 375.47,kWh
